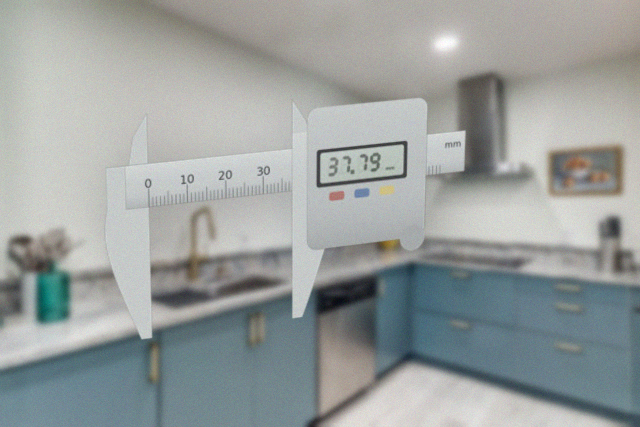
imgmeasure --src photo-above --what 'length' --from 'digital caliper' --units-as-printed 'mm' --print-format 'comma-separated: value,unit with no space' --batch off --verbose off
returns 37.79,mm
